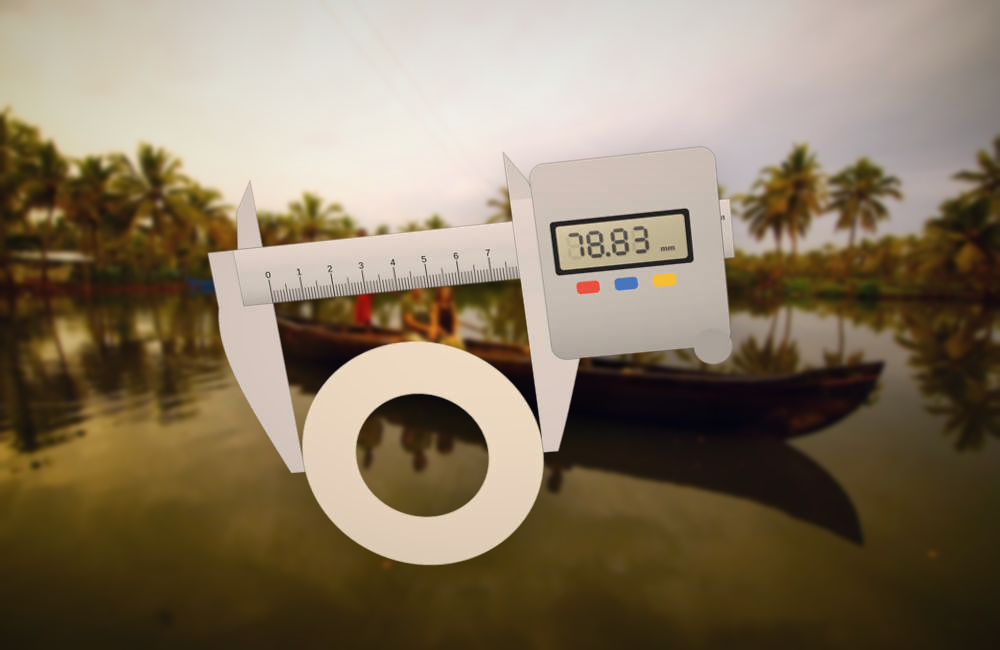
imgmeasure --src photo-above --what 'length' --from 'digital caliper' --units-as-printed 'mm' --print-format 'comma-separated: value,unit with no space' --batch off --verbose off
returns 78.83,mm
